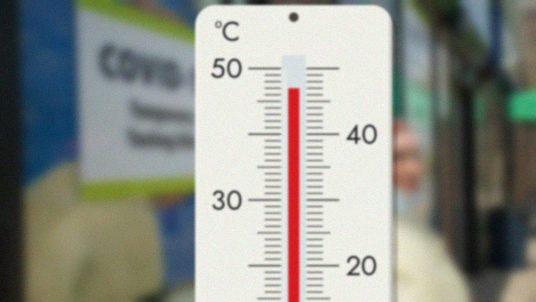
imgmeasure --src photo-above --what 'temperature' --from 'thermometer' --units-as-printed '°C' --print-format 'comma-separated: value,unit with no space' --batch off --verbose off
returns 47,°C
